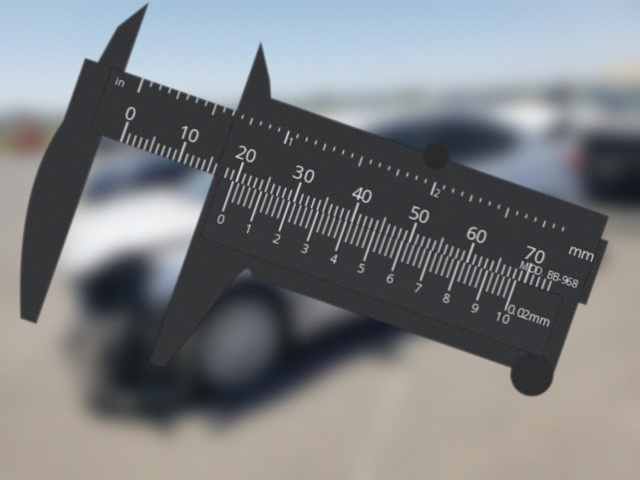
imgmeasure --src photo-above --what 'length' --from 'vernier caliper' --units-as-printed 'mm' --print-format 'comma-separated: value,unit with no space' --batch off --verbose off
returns 19.5,mm
